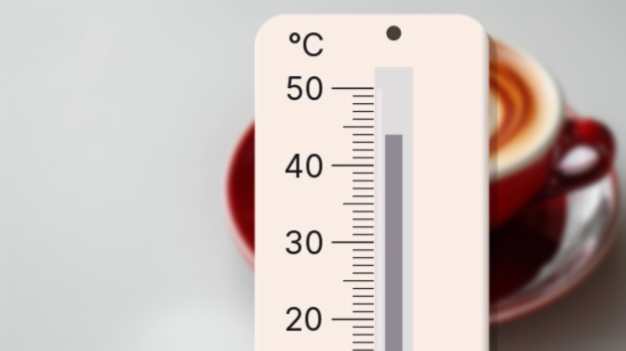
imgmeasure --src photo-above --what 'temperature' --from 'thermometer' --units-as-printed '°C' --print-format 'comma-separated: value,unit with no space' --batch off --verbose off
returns 44,°C
